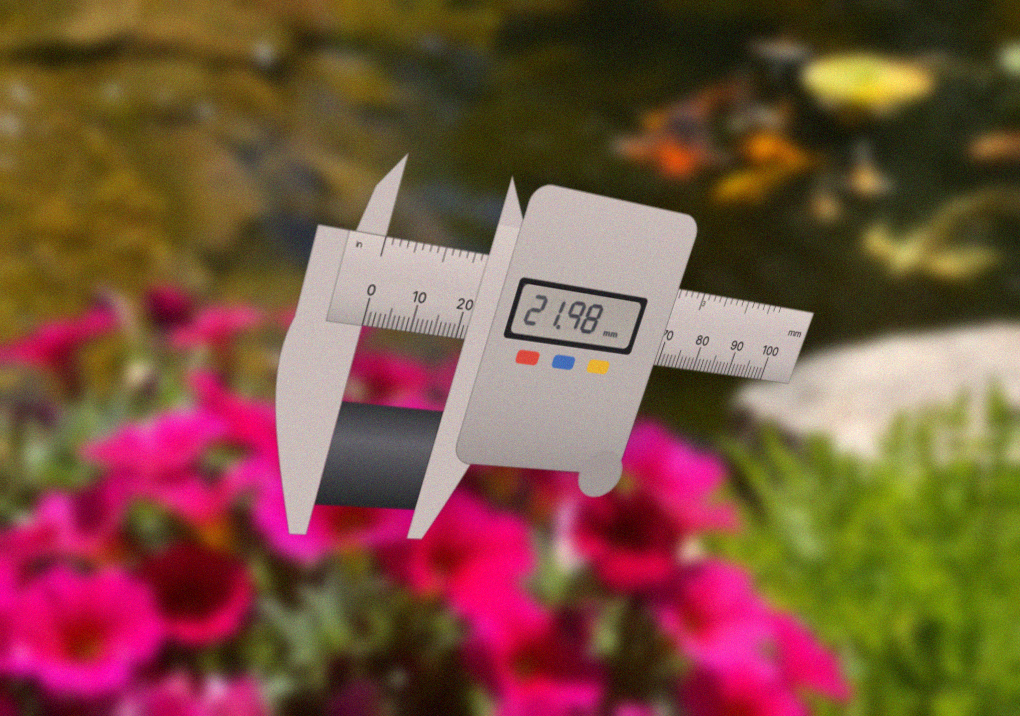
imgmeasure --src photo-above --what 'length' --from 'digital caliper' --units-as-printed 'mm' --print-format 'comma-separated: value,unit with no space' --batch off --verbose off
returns 21.98,mm
